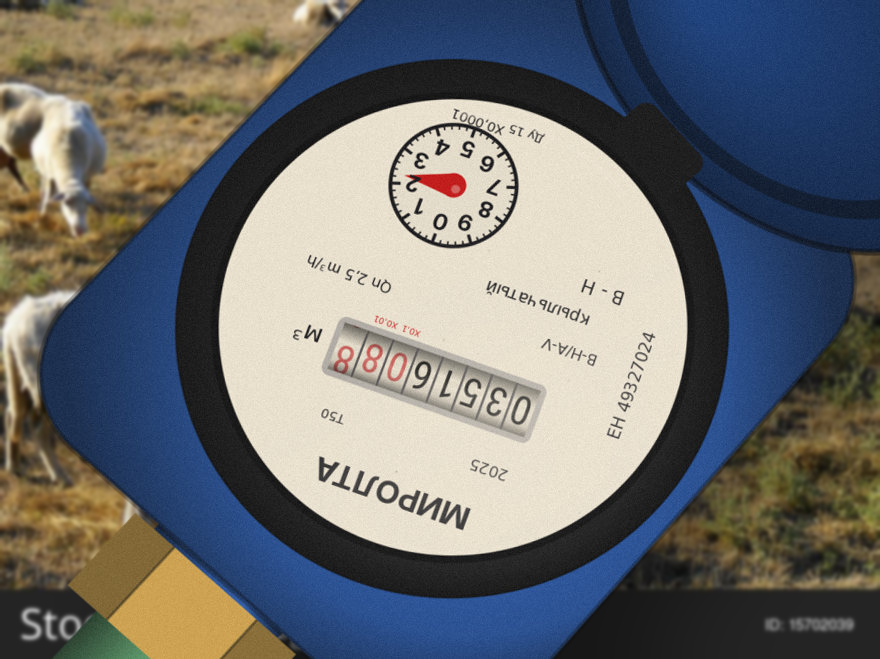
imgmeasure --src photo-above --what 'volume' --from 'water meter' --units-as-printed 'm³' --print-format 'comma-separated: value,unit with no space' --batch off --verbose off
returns 3516.0882,m³
